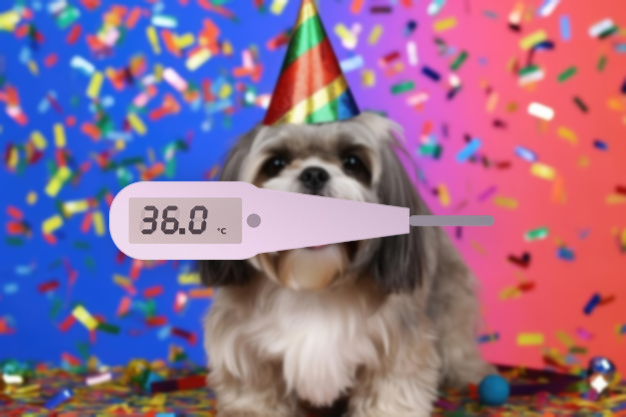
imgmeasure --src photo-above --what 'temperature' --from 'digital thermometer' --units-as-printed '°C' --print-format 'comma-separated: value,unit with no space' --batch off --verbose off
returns 36.0,°C
